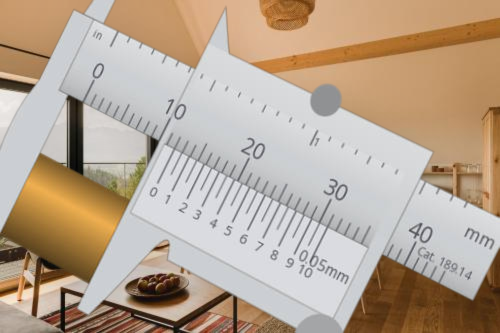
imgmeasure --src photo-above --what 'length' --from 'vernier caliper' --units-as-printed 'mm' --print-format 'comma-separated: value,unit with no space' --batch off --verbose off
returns 12.0,mm
